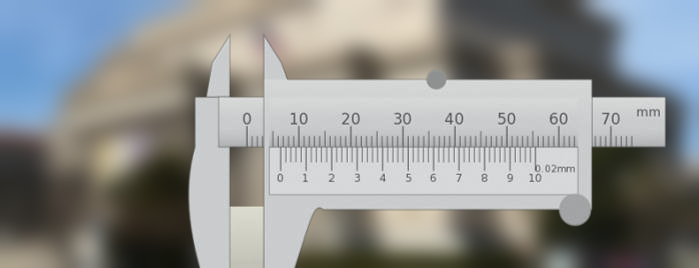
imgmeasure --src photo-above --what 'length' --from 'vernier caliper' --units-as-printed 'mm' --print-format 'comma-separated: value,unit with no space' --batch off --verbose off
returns 6.5,mm
